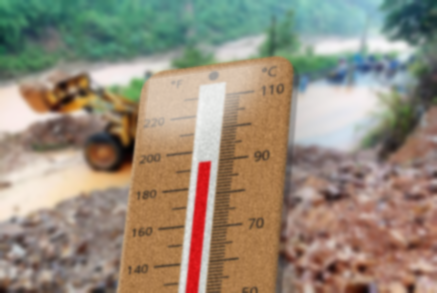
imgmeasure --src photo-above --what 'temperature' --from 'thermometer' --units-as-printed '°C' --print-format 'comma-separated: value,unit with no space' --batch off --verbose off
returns 90,°C
